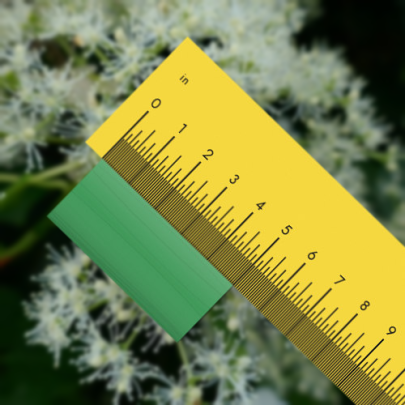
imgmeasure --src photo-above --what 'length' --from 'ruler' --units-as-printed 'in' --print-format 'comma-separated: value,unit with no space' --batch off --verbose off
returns 5,in
